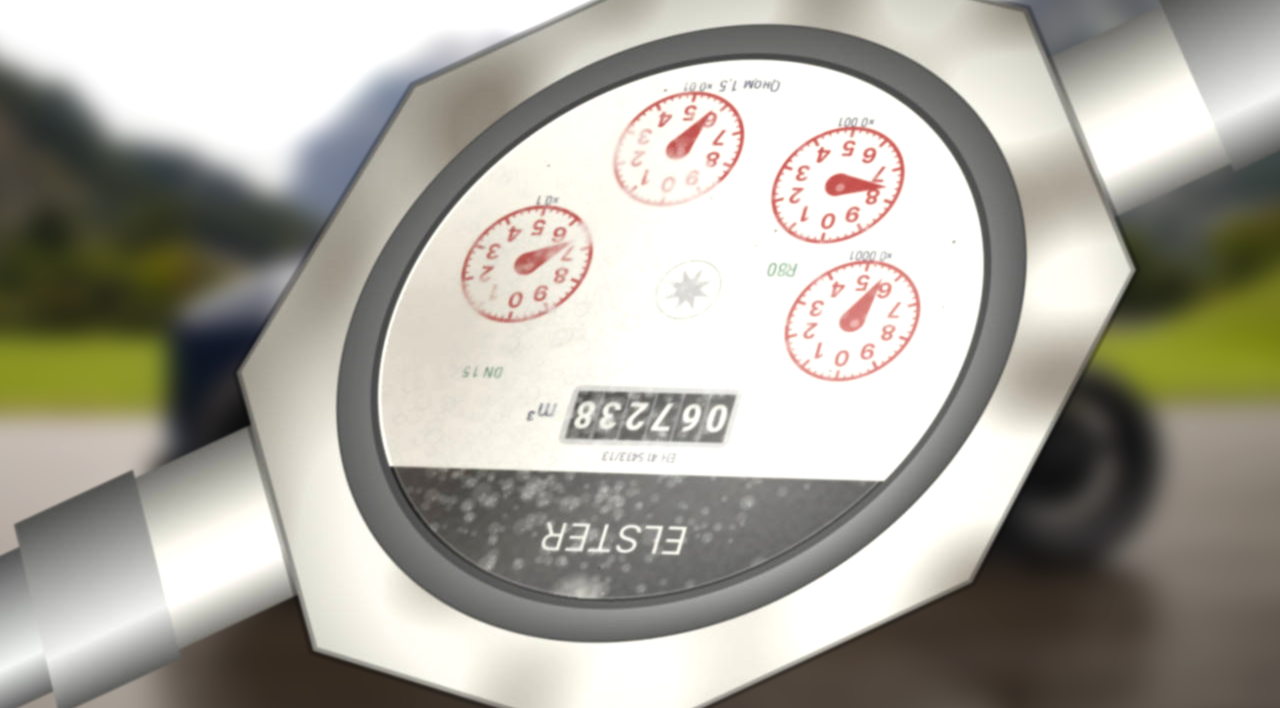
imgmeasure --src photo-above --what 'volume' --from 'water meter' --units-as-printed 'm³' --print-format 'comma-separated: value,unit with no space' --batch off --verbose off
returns 67238.6575,m³
